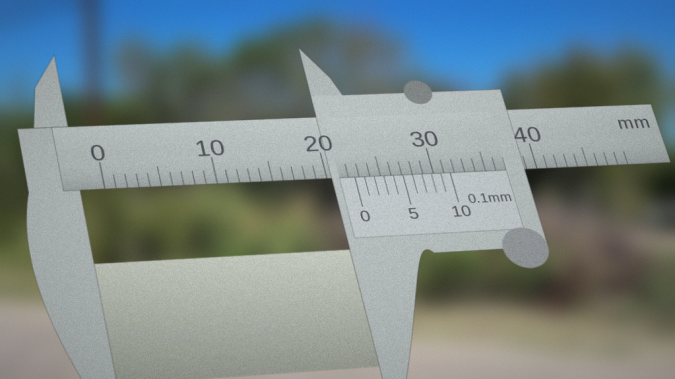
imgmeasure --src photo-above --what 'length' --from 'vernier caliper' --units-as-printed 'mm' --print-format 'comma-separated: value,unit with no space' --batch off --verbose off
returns 22.6,mm
